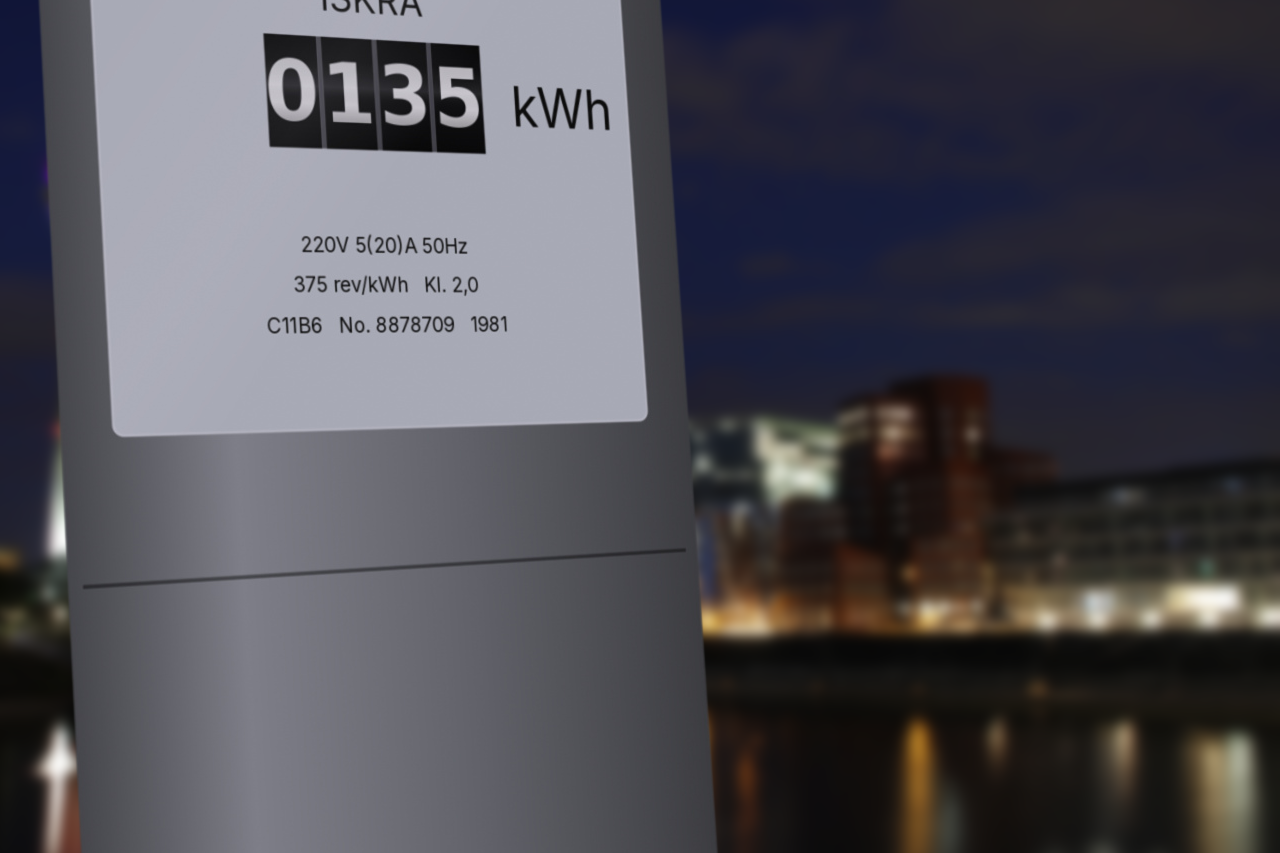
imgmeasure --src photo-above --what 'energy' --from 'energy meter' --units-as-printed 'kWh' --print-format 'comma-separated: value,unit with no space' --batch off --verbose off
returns 135,kWh
